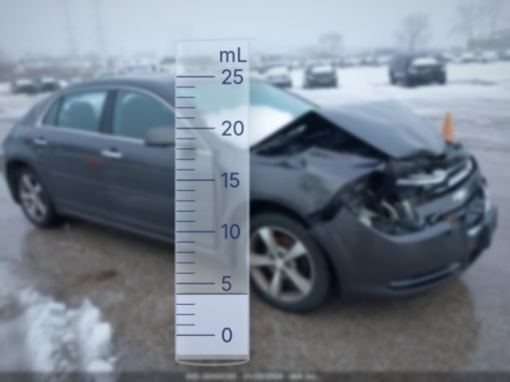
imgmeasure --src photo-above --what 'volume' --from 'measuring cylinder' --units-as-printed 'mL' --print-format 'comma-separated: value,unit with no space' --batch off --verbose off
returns 4,mL
